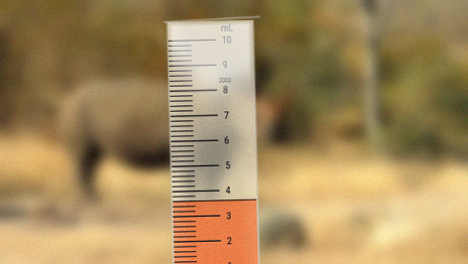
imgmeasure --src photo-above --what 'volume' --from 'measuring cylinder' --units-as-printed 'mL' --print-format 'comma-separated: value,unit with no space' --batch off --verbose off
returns 3.6,mL
